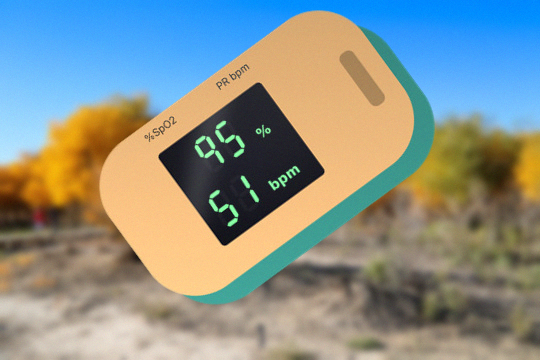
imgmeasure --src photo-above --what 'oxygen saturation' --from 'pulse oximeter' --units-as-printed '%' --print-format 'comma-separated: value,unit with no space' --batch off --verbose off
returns 95,%
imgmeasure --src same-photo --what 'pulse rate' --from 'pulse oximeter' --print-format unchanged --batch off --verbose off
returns 51,bpm
